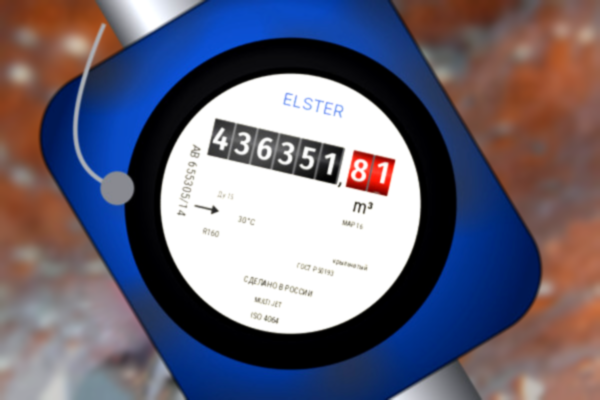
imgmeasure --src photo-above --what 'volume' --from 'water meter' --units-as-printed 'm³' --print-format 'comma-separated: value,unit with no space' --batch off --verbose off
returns 436351.81,m³
